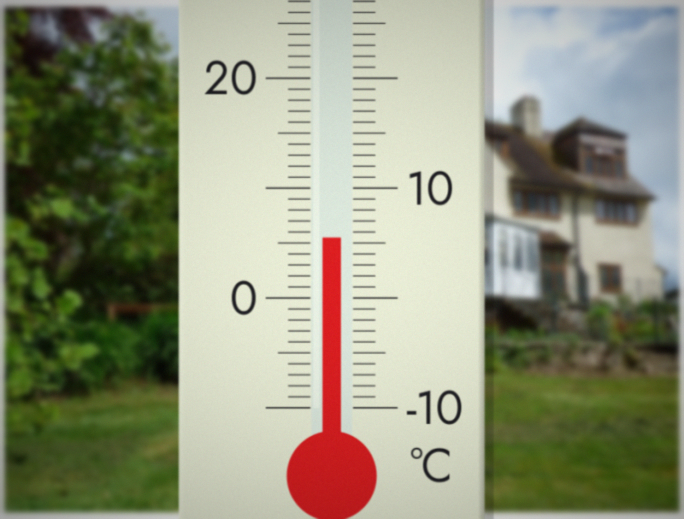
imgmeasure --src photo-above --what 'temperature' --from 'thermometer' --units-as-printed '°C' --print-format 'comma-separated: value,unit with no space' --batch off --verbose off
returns 5.5,°C
